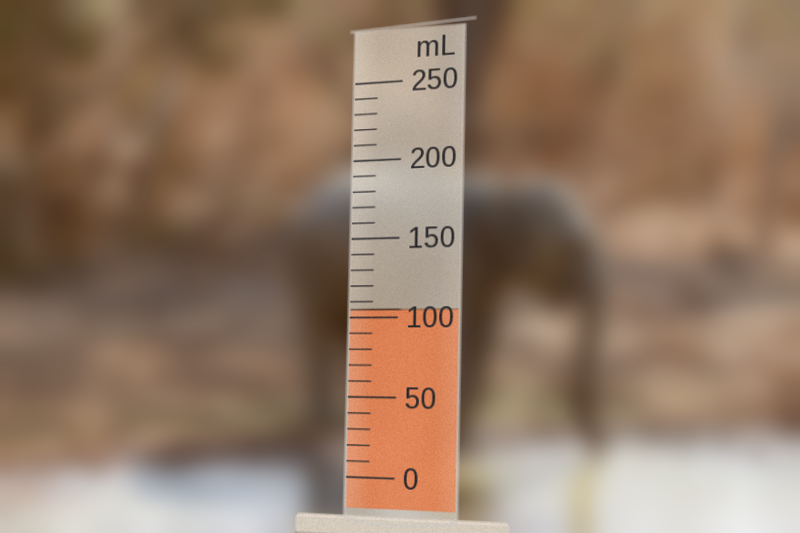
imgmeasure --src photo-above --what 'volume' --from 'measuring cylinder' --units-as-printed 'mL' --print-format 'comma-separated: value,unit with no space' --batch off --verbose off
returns 105,mL
